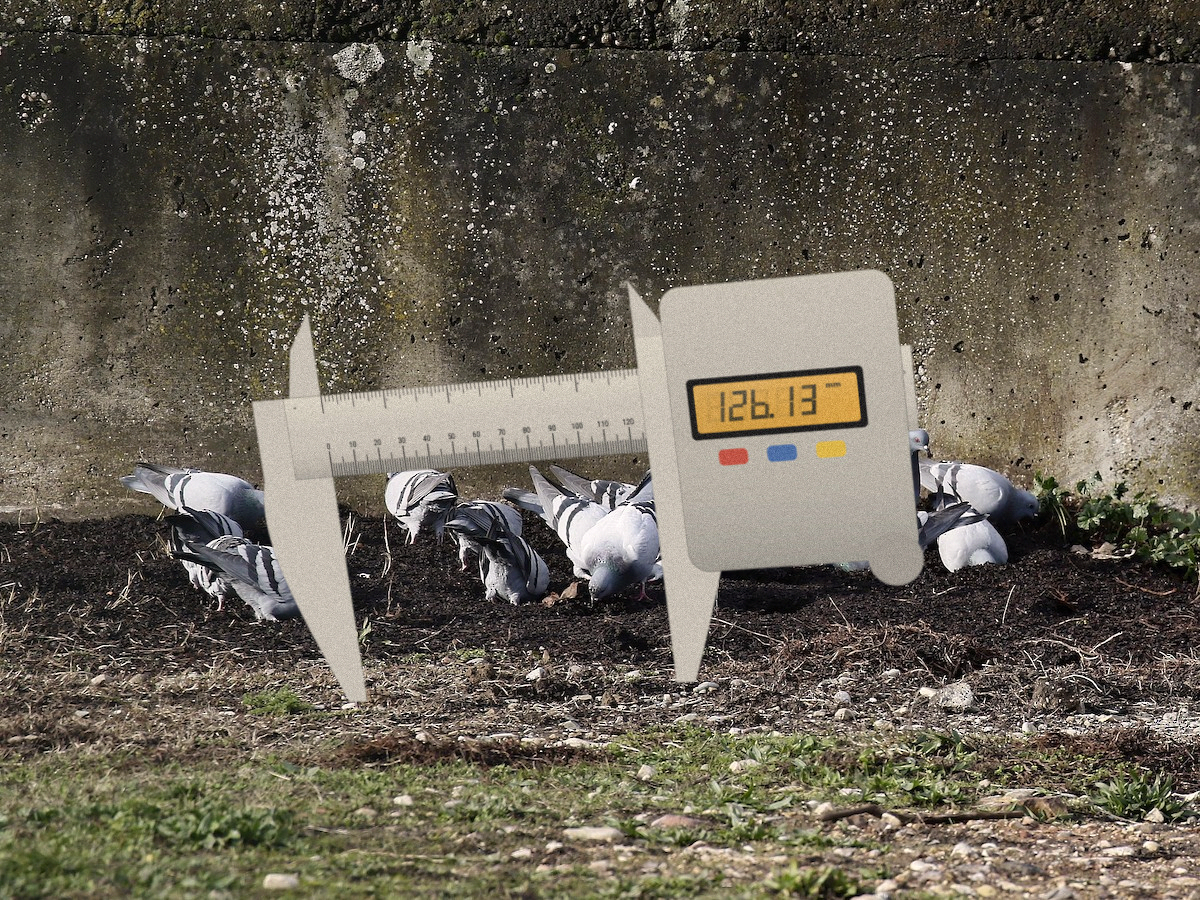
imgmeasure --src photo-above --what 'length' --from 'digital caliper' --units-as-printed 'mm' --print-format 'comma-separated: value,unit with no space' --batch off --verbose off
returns 126.13,mm
